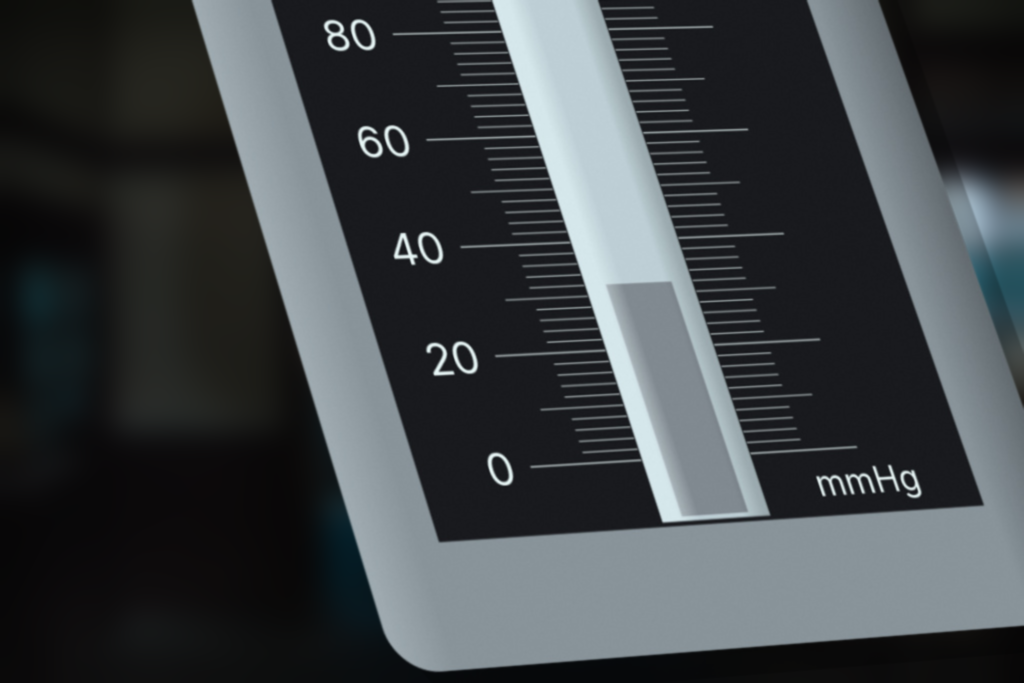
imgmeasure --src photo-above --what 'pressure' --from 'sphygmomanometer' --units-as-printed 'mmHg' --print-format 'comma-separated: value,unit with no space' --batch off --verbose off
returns 32,mmHg
